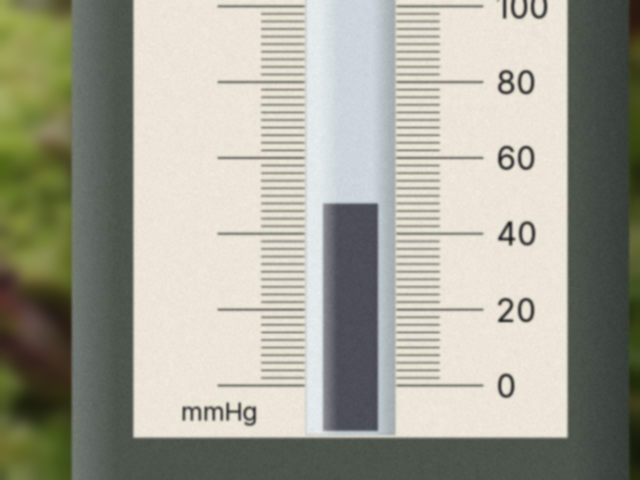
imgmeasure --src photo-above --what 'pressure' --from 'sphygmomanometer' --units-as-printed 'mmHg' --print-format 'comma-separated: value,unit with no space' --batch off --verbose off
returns 48,mmHg
